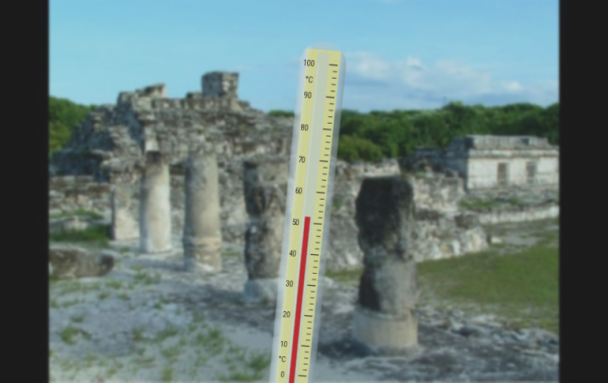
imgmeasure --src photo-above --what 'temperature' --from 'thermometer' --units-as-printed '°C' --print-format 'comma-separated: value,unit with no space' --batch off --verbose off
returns 52,°C
